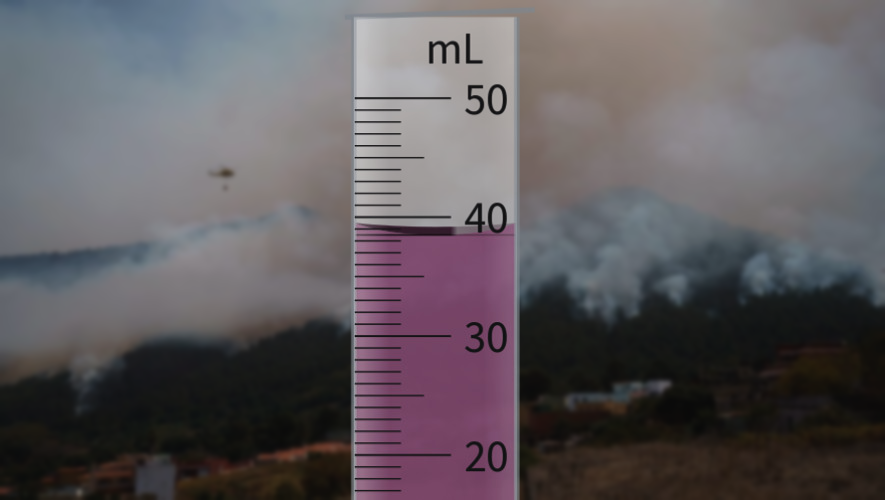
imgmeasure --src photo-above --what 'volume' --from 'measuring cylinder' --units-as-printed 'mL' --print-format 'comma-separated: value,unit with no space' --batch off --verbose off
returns 38.5,mL
